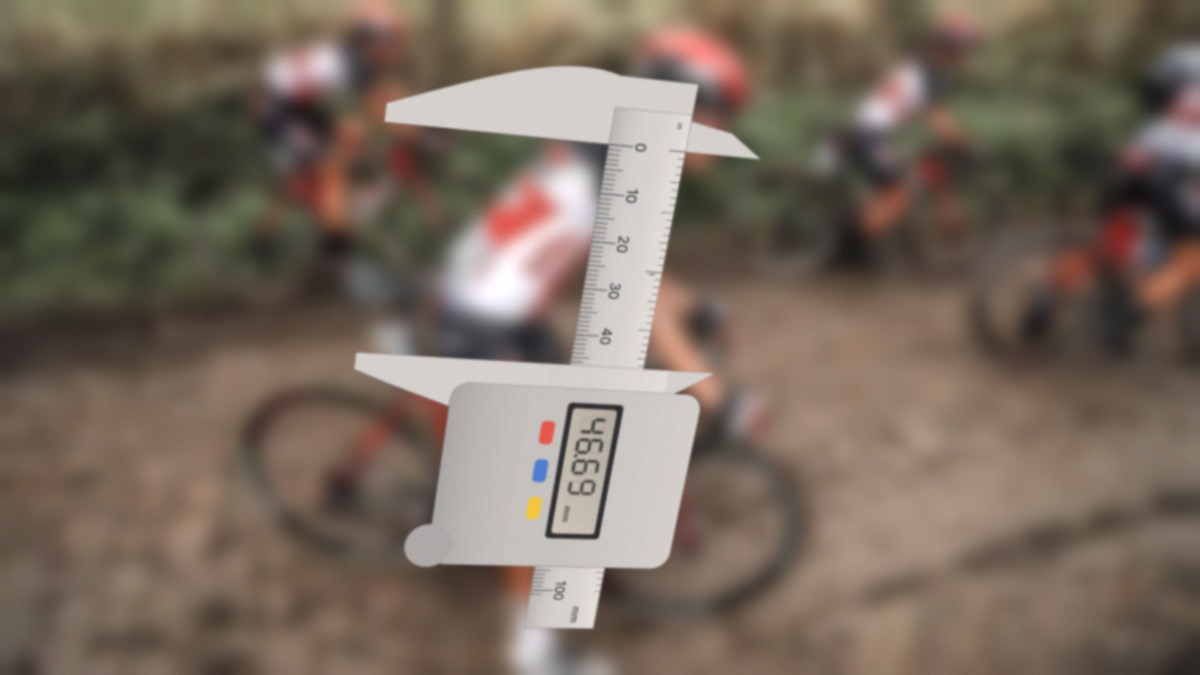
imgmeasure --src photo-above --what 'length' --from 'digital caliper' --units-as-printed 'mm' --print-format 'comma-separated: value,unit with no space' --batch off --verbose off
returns 46.69,mm
